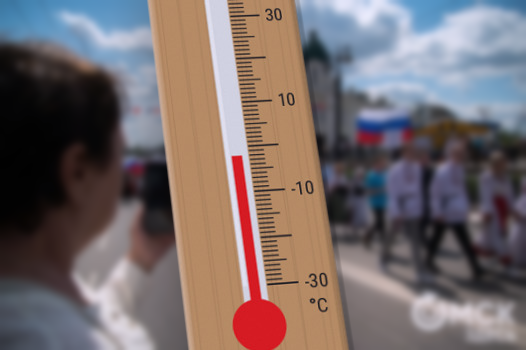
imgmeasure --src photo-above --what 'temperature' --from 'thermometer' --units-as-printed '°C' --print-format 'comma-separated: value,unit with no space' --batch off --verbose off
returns -2,°C
